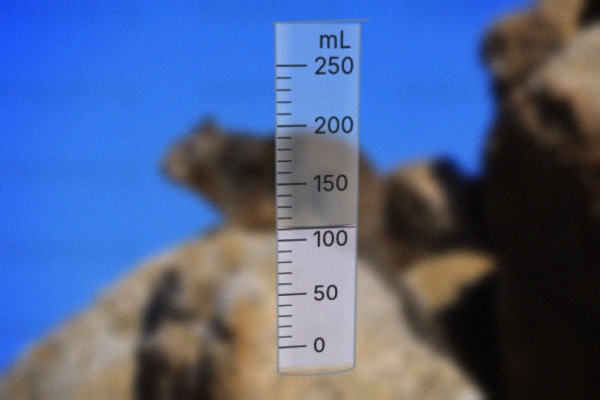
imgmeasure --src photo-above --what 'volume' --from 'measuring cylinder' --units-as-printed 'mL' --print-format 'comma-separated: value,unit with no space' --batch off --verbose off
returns 110,mL
